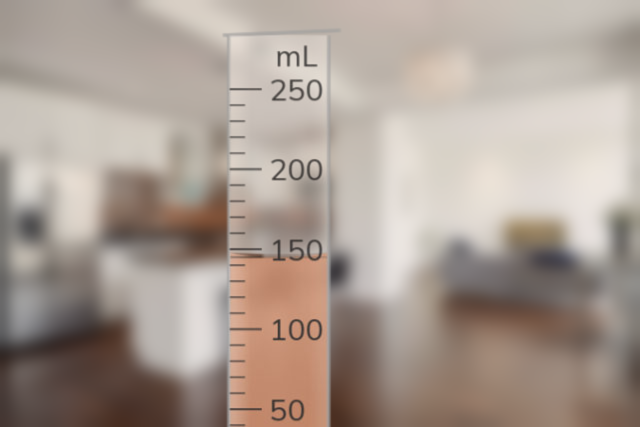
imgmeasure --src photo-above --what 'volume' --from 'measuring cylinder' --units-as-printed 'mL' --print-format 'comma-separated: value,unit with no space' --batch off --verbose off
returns 145,mL
